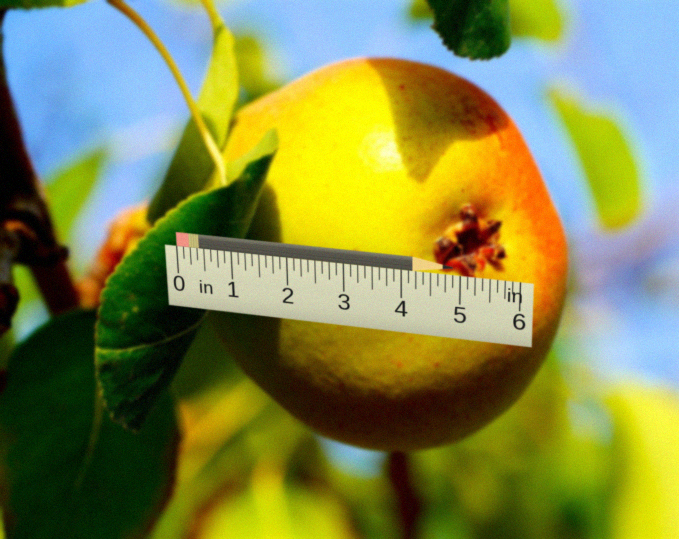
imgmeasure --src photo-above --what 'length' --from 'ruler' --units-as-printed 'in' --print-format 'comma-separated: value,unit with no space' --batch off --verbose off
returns 4.875,in
